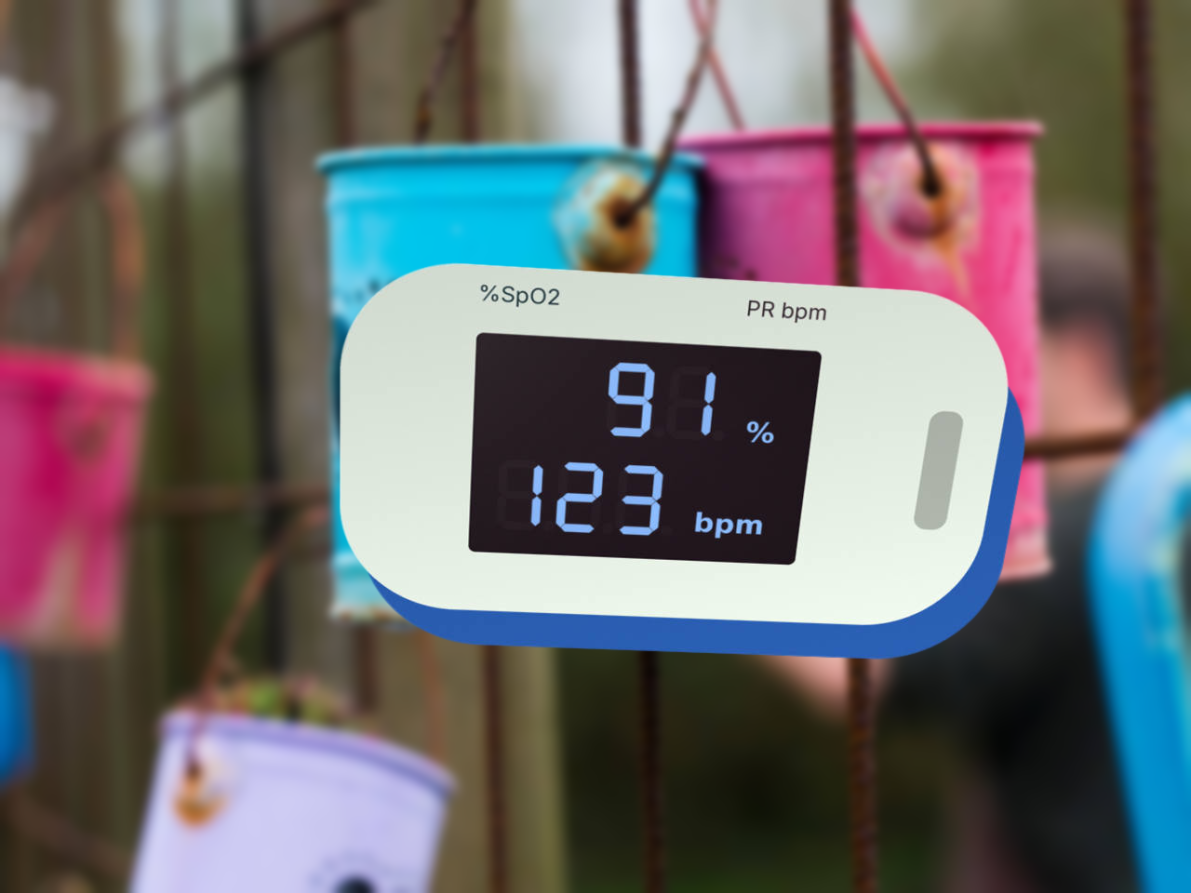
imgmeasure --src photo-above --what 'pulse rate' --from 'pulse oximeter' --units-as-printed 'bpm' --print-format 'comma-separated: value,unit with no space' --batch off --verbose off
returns 123,bpm
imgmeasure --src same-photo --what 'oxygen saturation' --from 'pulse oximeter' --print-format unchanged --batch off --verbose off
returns 91,%
